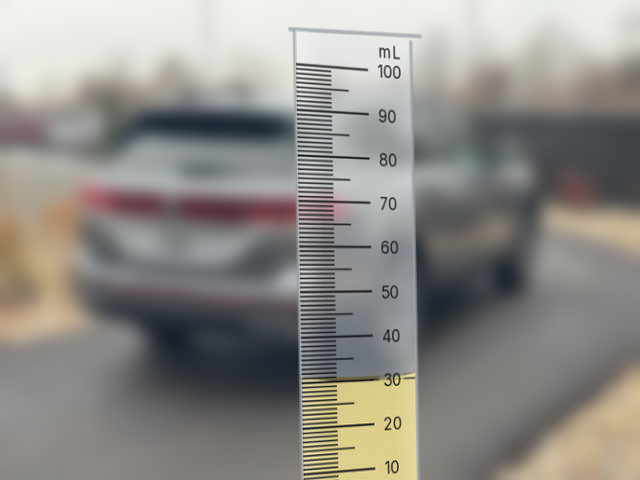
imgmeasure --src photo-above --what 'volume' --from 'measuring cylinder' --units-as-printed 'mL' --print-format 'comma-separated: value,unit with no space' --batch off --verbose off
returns 30,mL
